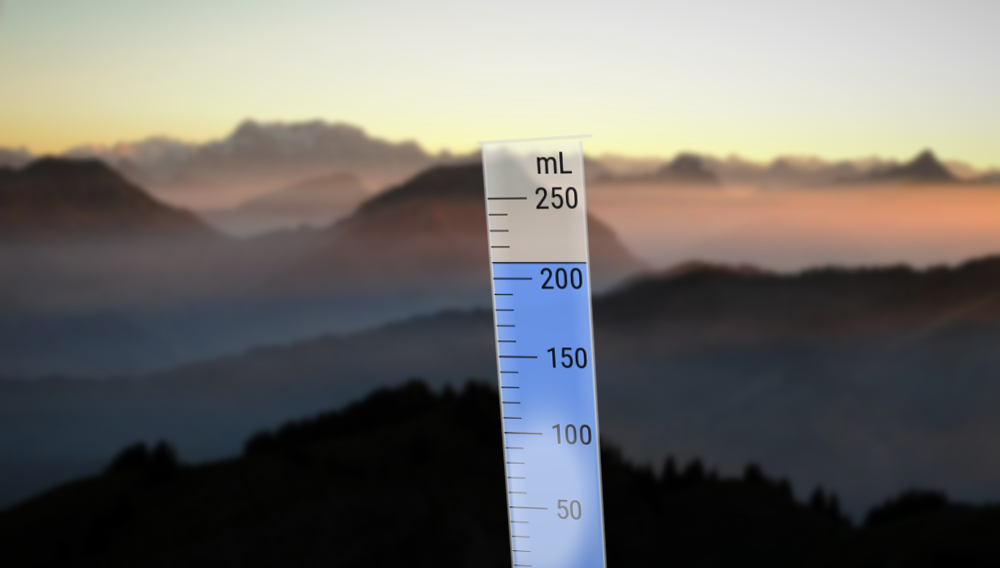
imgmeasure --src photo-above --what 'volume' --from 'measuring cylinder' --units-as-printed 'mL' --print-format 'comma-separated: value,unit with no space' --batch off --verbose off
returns 210,mL
